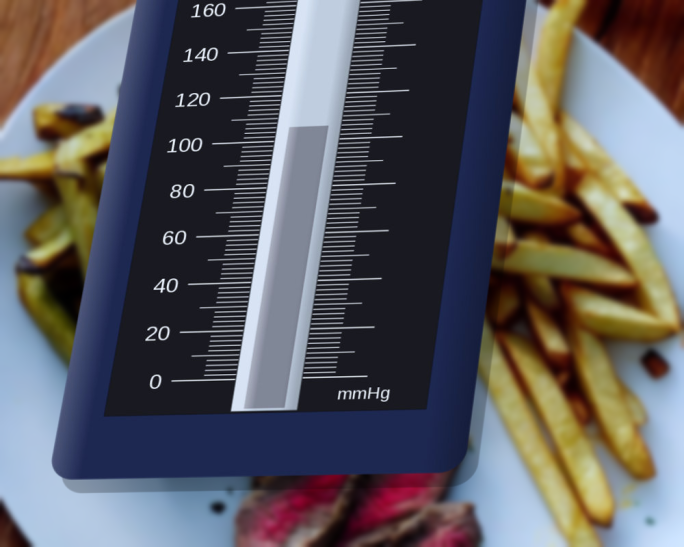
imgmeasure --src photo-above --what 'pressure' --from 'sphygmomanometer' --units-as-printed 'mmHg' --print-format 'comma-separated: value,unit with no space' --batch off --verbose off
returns 106,mmHg
